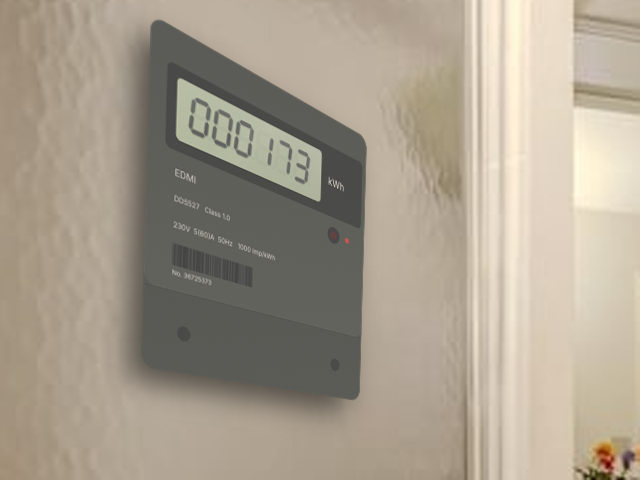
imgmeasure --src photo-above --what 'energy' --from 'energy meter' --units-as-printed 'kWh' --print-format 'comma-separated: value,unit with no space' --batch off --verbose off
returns 173,kWh
